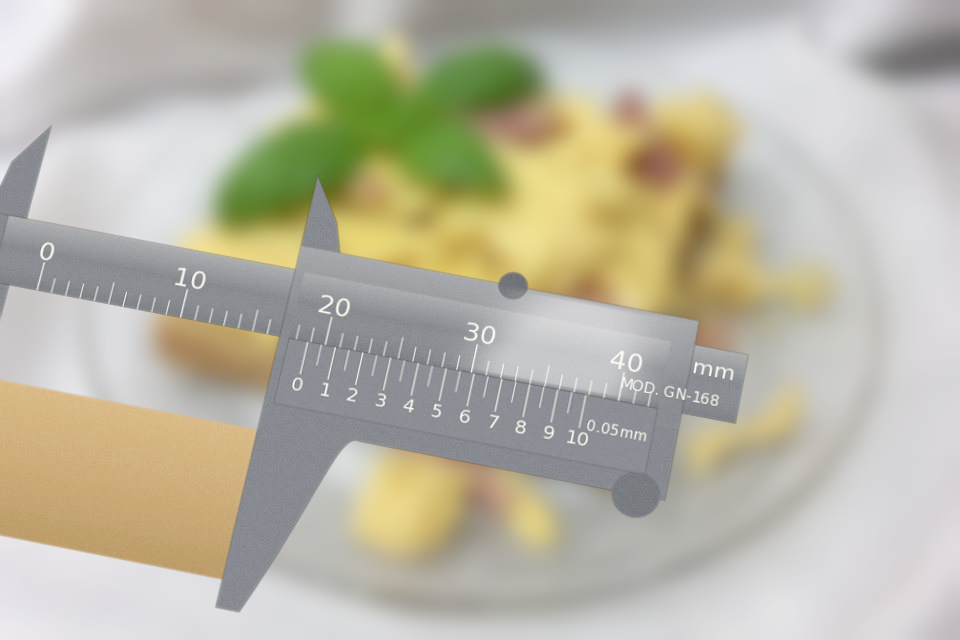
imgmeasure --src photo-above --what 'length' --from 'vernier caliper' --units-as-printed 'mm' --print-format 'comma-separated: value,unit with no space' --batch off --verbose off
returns 18.8,mm
